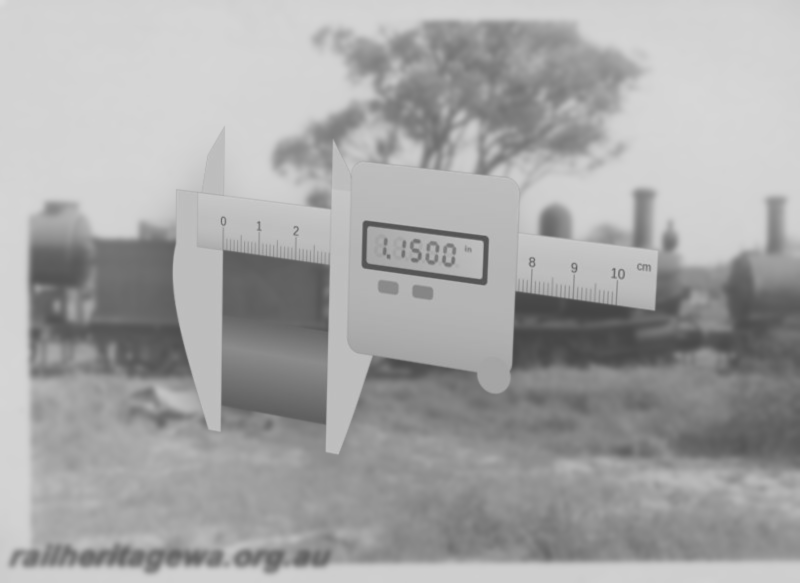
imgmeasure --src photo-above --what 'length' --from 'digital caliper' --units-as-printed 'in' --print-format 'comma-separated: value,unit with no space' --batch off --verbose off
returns 1.1500,in
